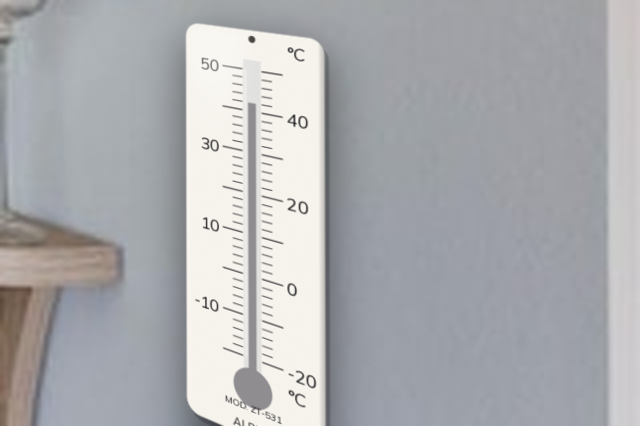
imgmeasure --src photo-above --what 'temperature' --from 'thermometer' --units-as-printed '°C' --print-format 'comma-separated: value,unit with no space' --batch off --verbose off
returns 42,°C
